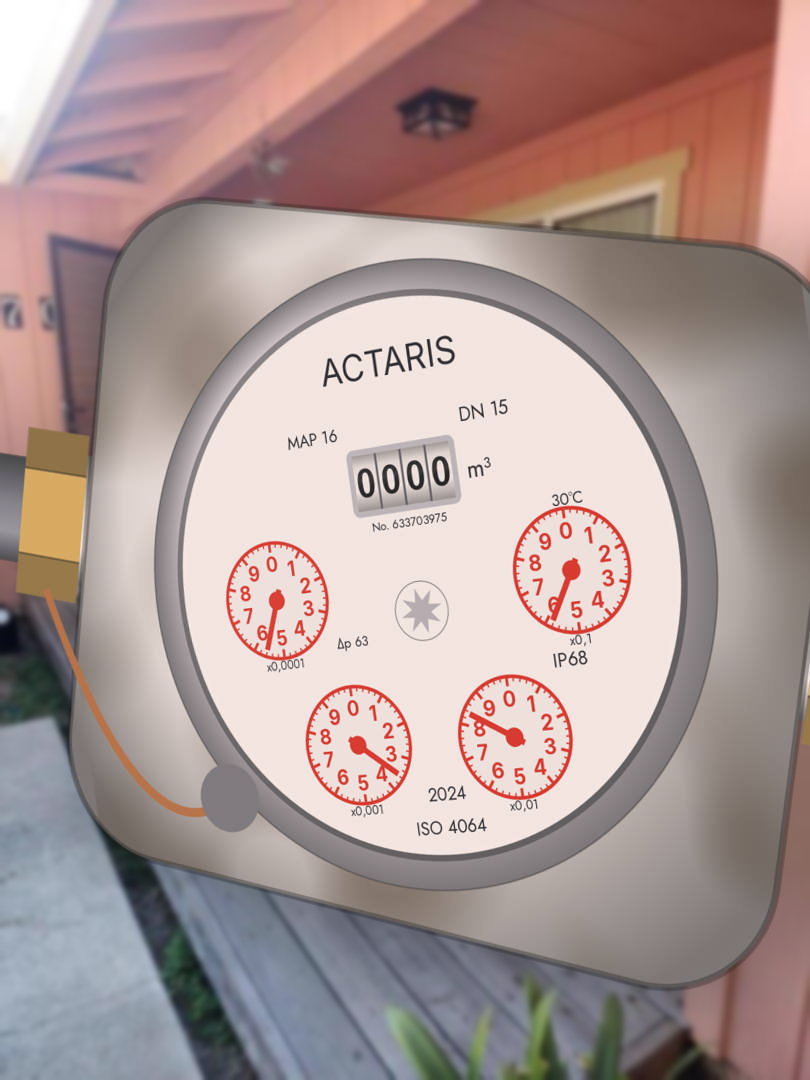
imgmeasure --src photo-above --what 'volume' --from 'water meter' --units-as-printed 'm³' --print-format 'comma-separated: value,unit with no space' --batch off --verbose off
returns 0.5835,m³
